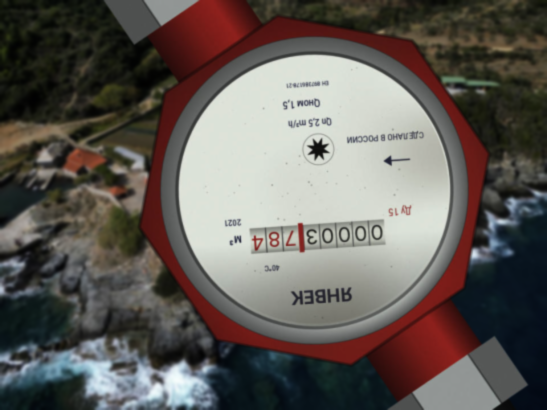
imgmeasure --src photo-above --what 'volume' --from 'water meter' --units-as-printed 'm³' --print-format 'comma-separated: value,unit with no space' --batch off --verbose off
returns 3.784,m³
